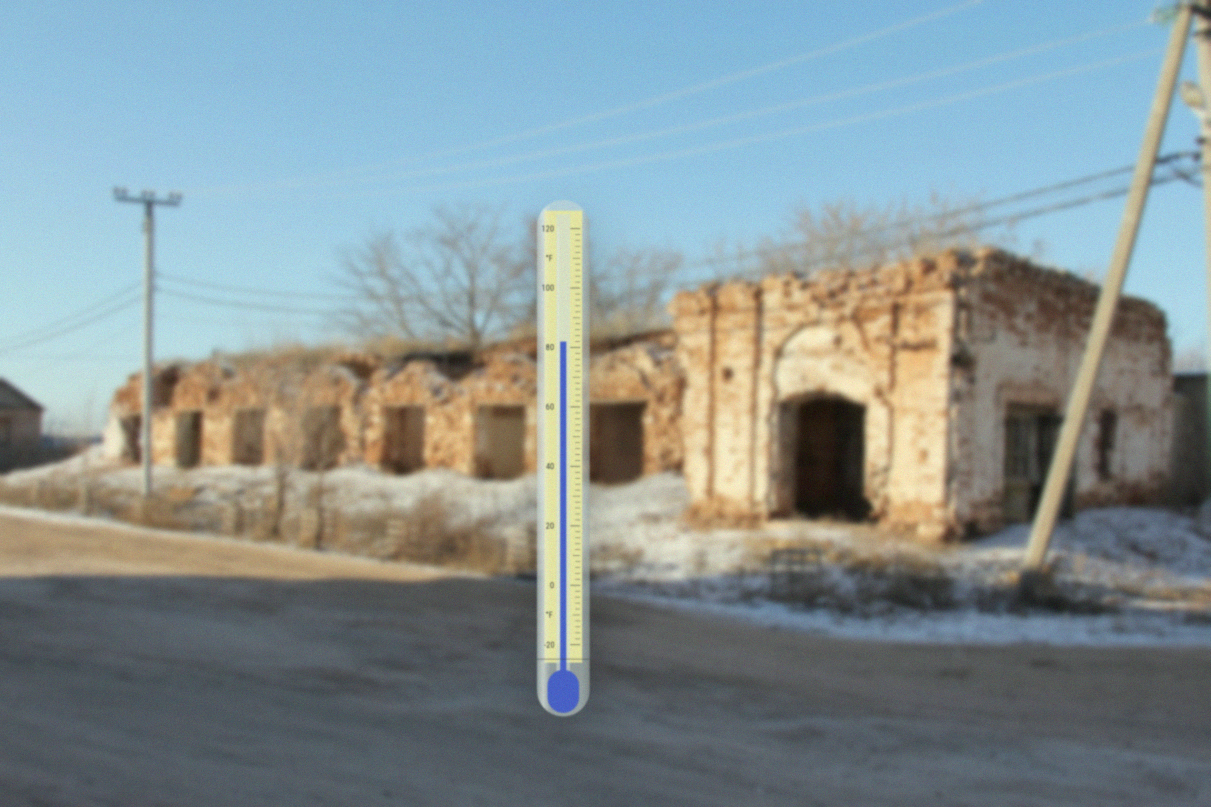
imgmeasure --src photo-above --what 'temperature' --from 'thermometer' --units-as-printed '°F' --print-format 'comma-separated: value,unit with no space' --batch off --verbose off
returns 82,°F
